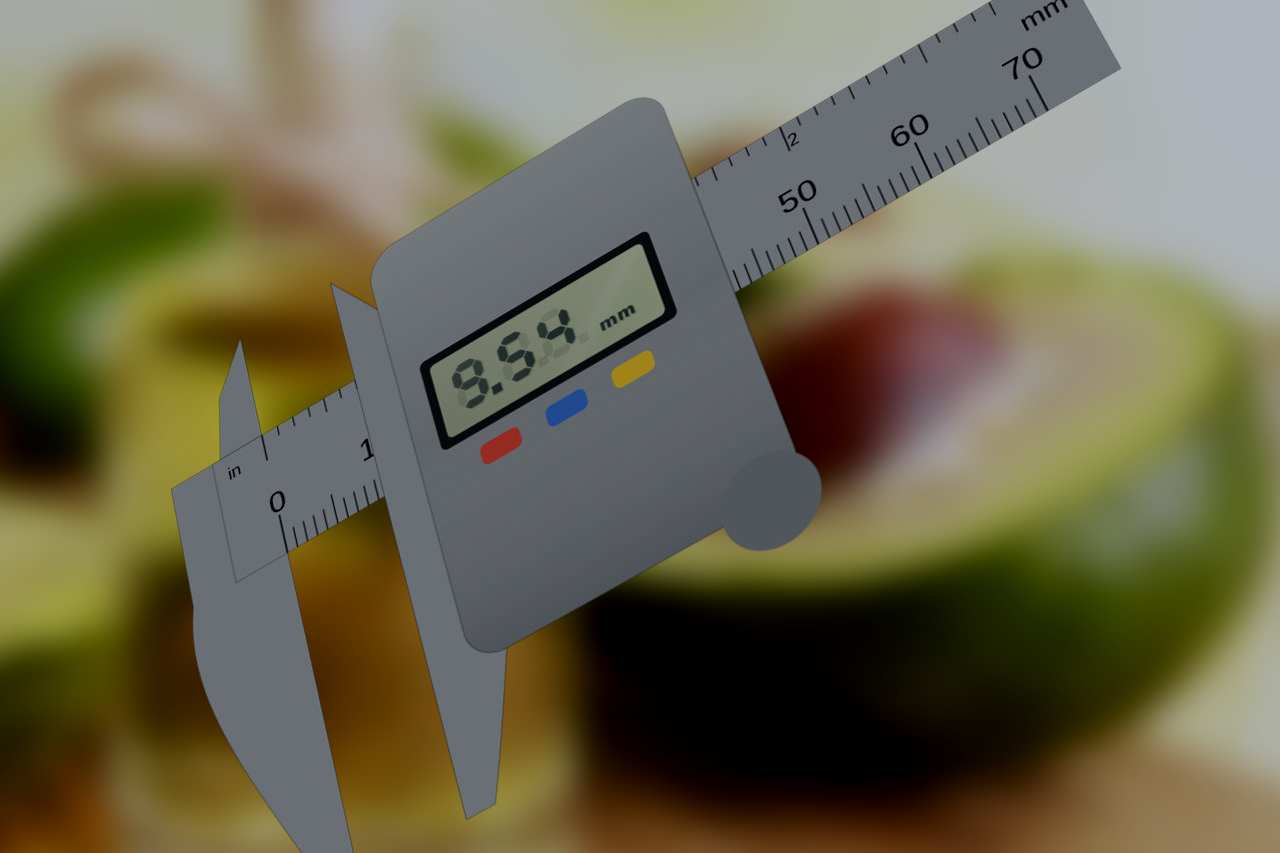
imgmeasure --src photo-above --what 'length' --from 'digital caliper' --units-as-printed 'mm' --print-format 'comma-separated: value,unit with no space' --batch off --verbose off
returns 9.54,mm
